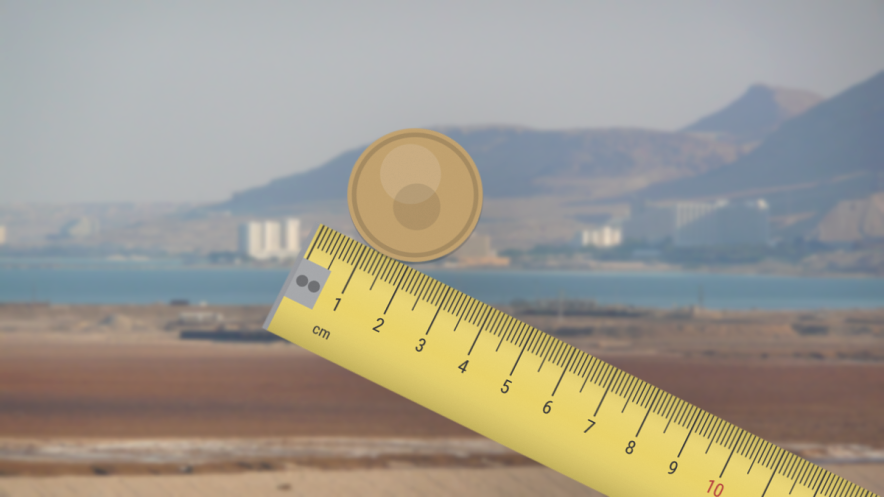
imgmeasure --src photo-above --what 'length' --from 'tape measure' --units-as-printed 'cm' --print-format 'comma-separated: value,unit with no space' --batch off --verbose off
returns 2.9,cm
